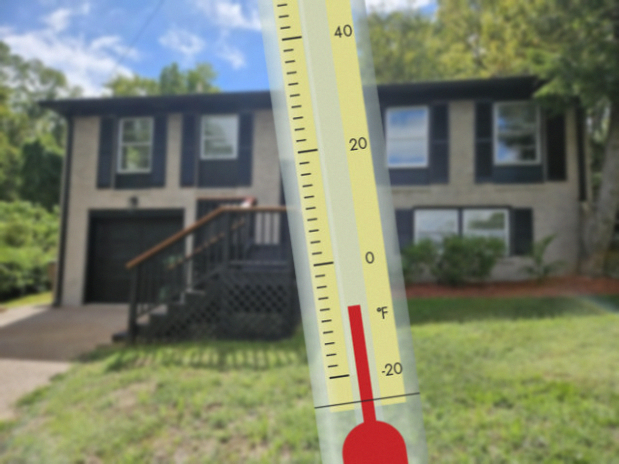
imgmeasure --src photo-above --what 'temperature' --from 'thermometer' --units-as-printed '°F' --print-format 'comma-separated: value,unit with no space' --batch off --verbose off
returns -8,°F
